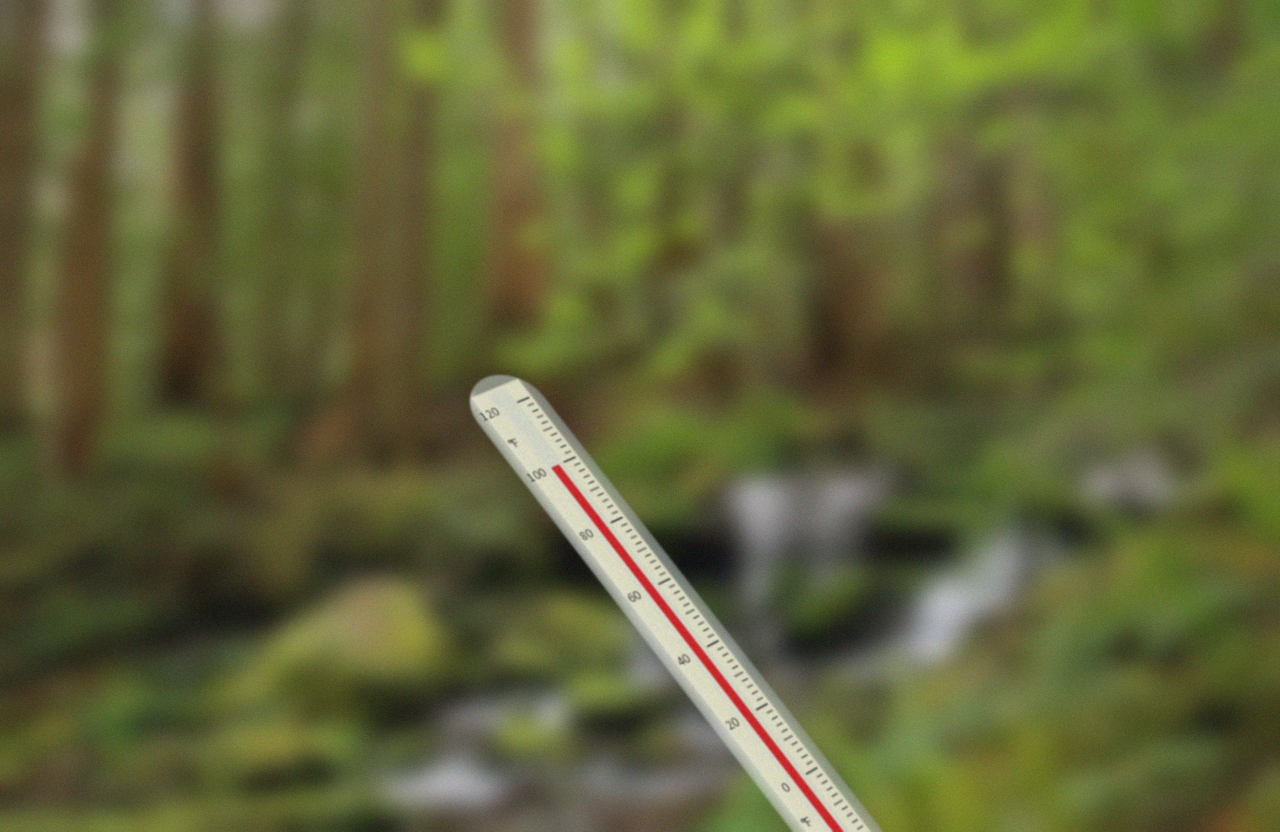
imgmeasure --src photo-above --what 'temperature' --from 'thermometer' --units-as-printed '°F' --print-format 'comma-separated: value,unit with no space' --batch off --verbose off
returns 100,°F
